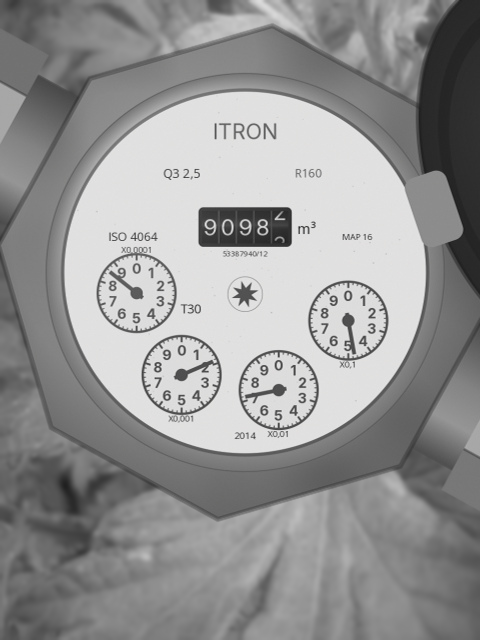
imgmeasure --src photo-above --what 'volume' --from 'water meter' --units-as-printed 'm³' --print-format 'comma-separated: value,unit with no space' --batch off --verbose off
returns 90982.4718,m³
